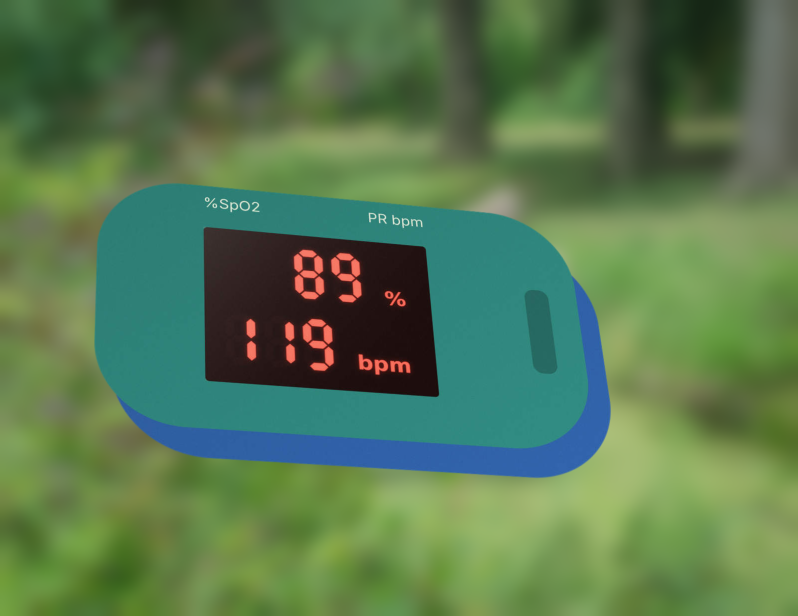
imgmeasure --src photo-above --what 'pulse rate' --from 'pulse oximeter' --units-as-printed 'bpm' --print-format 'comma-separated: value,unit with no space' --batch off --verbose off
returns 119,bpm
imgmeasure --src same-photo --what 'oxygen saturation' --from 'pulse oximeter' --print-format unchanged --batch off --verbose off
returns 89,%
